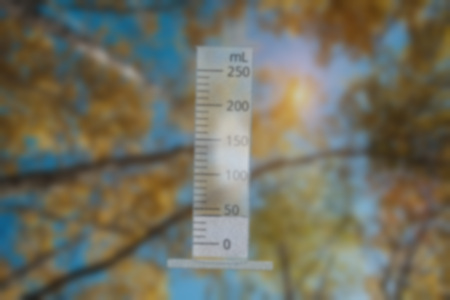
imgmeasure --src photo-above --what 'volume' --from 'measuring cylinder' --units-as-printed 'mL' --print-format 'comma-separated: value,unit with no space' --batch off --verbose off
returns 40,mL
